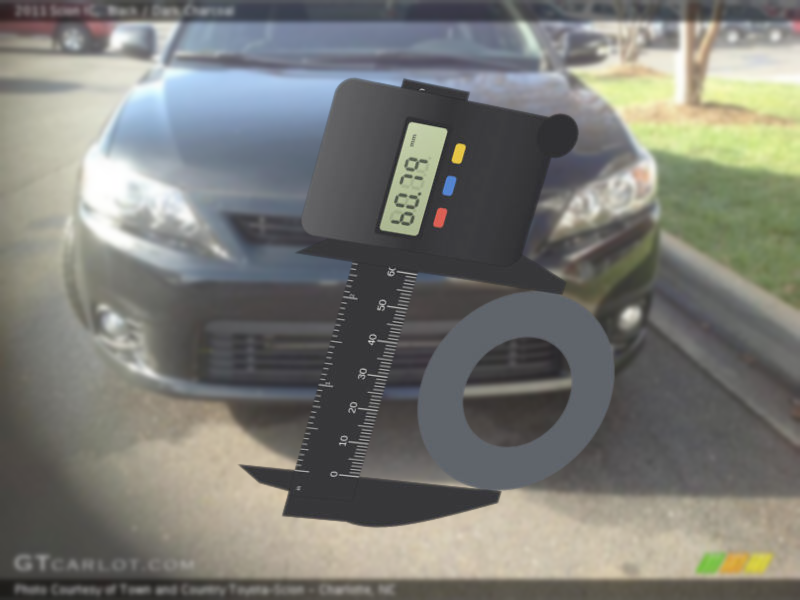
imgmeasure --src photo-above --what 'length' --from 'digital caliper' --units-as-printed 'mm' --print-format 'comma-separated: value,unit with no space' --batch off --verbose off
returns 60.79,mm
